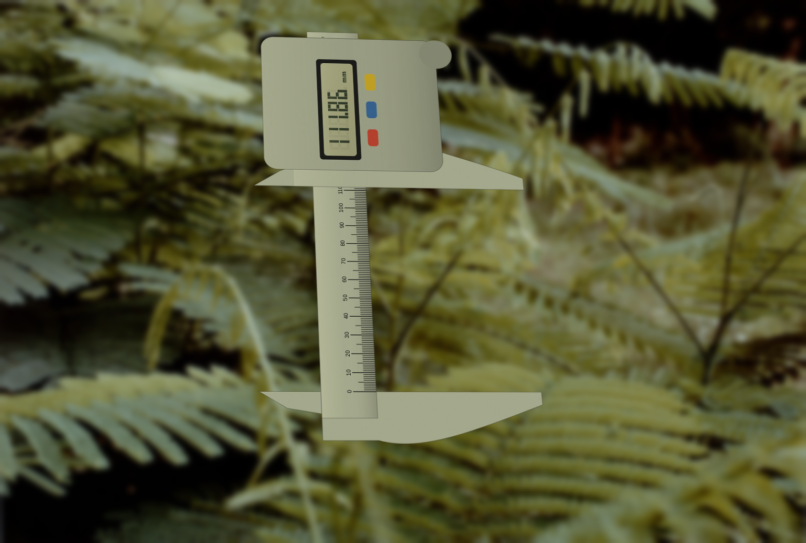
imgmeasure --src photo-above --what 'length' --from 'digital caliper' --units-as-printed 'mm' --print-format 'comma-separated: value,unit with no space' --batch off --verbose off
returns 111.86,mm
